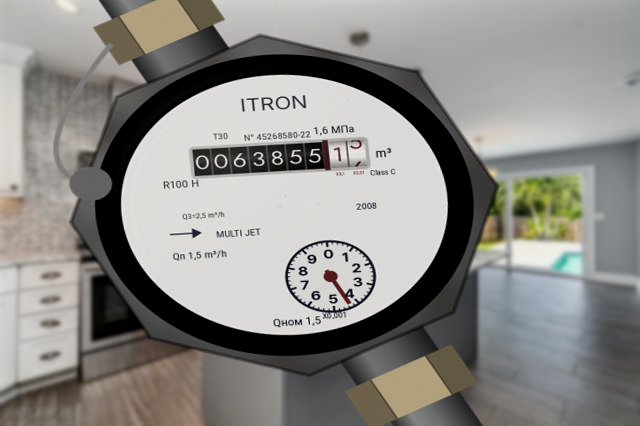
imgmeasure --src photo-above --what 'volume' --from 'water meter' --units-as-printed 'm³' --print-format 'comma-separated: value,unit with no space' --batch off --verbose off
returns 63855.154,m³
